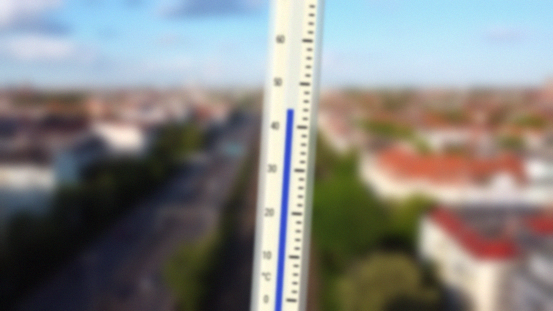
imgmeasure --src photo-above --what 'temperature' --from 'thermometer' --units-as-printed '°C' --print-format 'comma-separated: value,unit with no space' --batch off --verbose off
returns 44,°C
